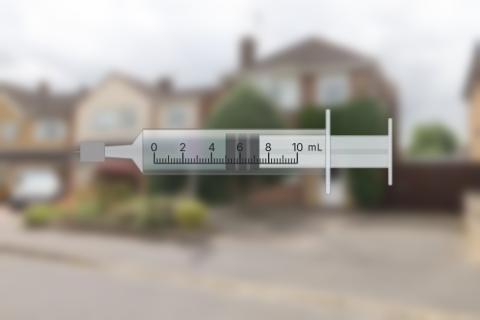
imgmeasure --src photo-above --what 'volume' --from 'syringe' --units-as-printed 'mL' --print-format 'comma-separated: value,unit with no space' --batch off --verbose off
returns 5,mL
